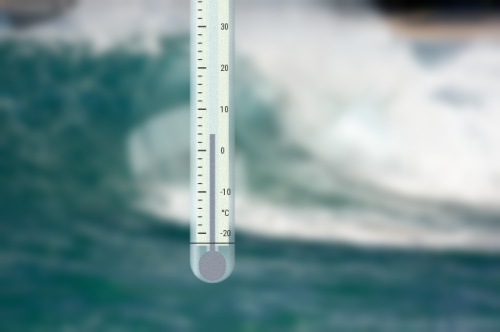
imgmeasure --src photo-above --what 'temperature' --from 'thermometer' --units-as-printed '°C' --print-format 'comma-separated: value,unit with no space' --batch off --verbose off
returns 4,°C
